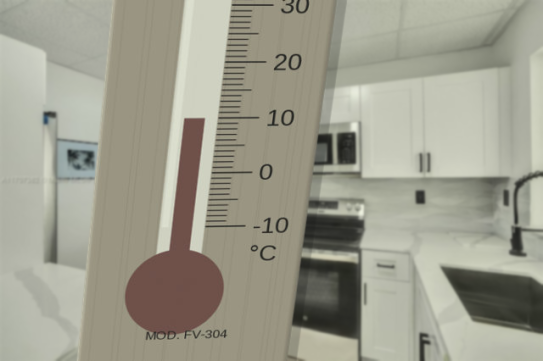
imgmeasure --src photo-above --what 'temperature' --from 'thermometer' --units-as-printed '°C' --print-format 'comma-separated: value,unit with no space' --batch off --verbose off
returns 10,°C
